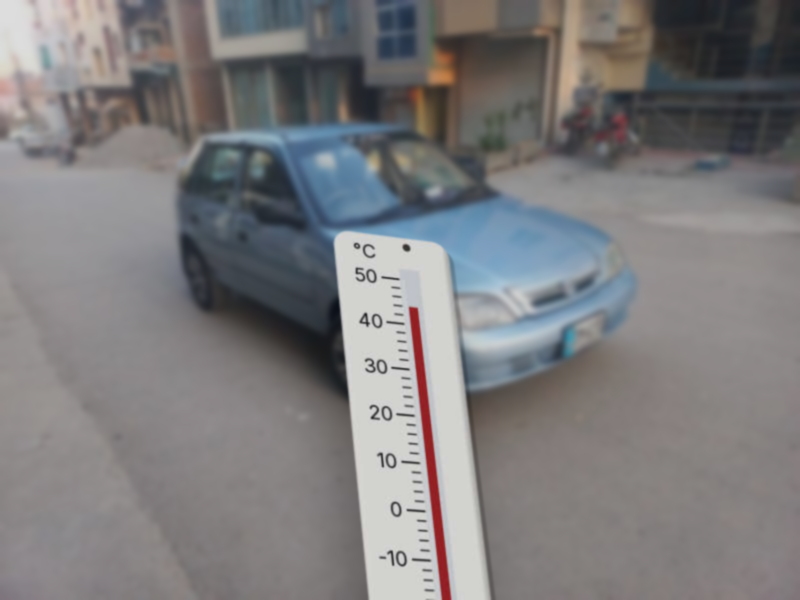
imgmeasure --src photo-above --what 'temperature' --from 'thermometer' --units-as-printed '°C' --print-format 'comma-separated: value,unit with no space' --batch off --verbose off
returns 44,°C
